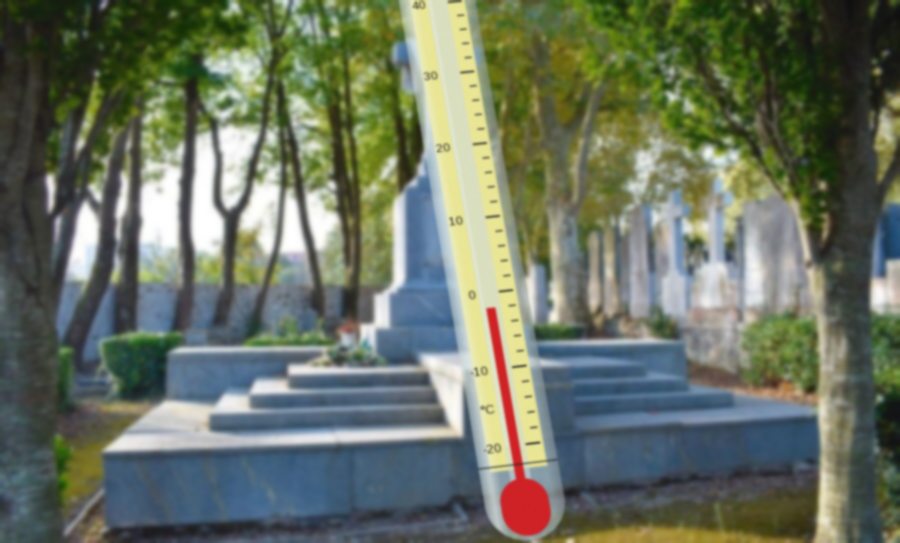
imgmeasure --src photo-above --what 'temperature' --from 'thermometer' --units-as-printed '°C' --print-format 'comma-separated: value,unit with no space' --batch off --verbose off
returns -2,°C
